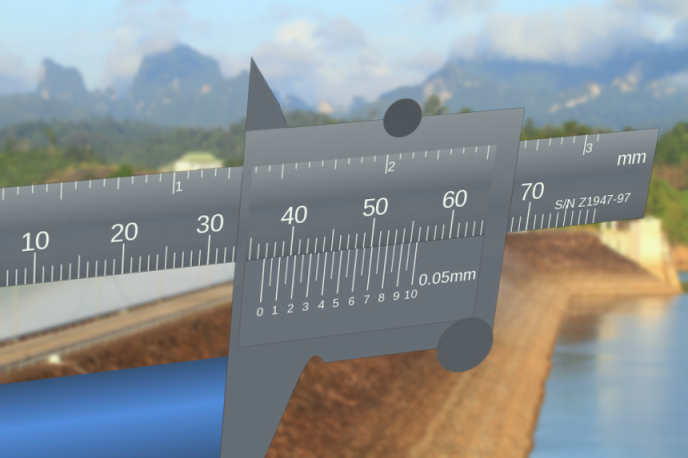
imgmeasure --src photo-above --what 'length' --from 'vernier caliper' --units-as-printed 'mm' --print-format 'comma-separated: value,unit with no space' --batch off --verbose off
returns 36.8,mm
